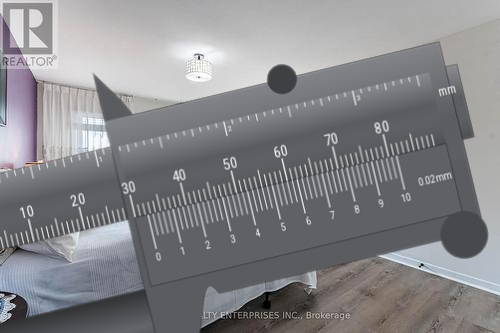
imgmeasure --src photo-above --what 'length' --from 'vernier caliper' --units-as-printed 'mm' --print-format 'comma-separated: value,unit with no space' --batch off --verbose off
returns 32.5,mm
